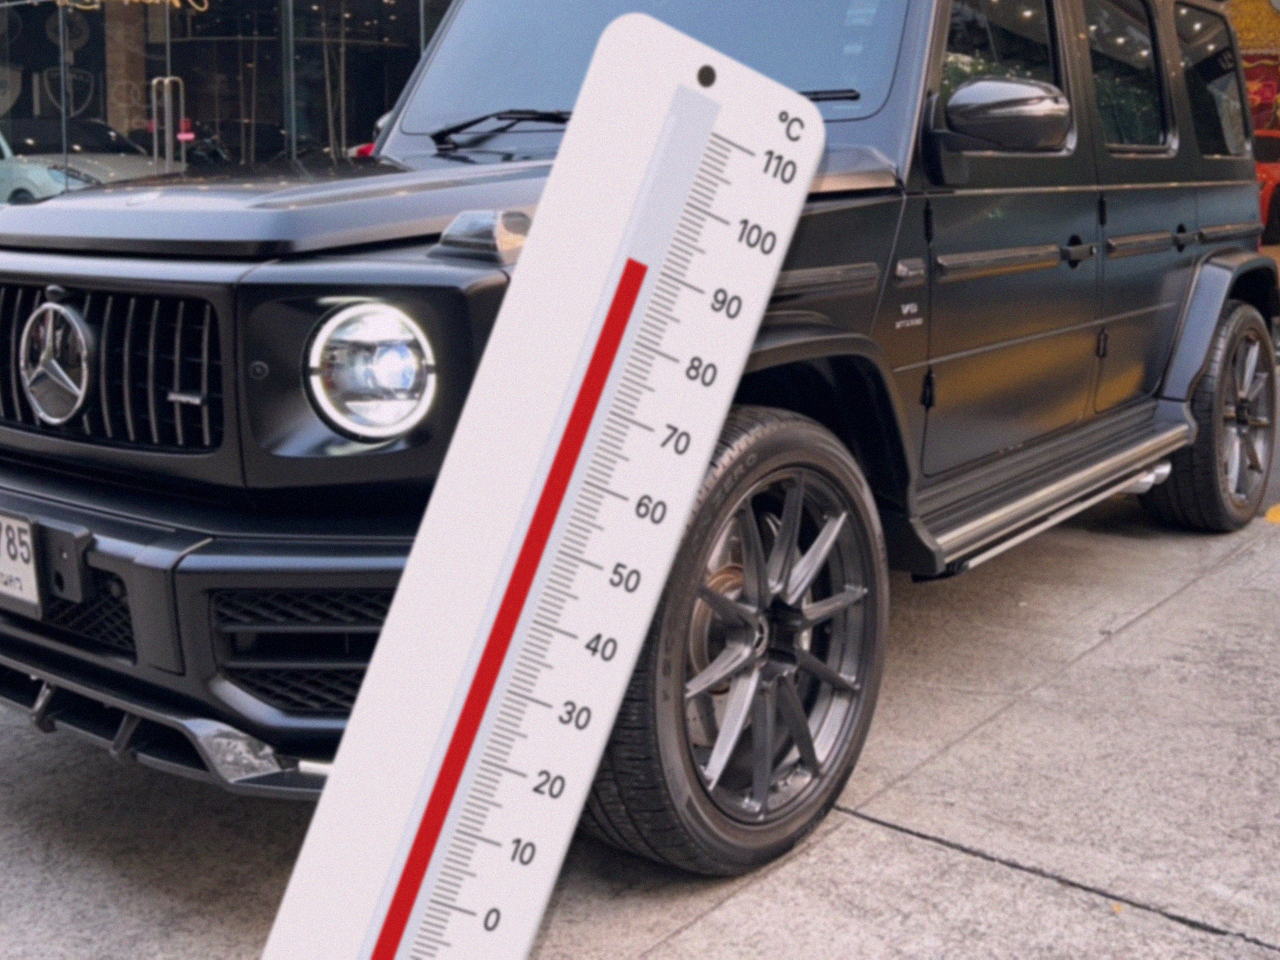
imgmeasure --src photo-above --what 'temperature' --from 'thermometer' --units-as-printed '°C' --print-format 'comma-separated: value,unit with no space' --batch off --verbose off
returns 90,°C
